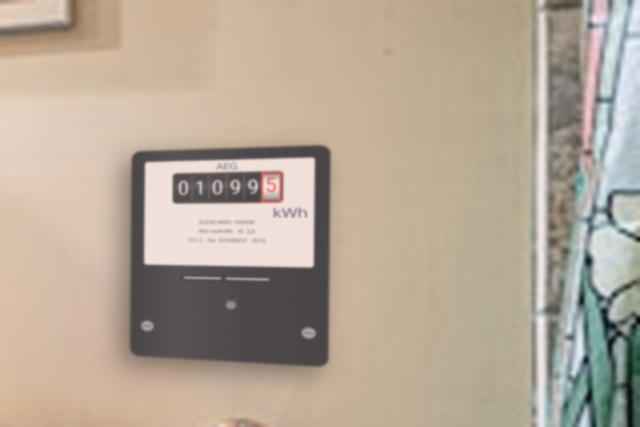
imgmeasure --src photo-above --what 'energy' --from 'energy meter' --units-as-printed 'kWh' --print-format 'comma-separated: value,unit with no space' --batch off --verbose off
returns 1099.5,kWh
